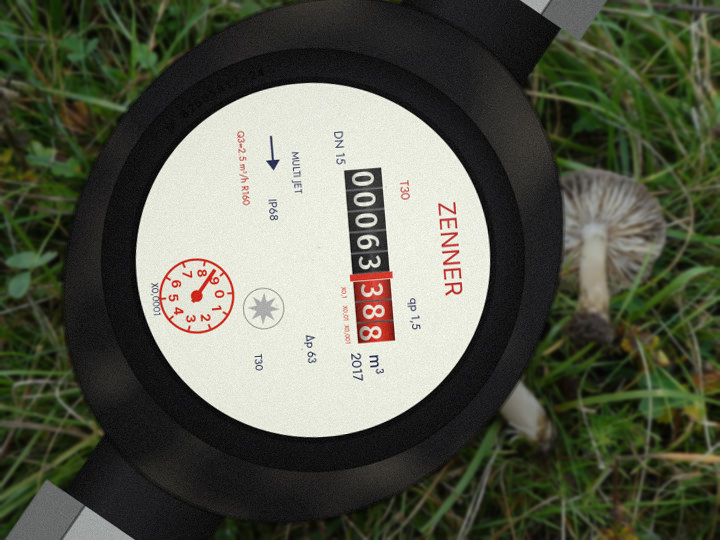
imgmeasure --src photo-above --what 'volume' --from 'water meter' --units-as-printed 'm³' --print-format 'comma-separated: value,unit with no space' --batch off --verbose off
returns 63.3878,m³
